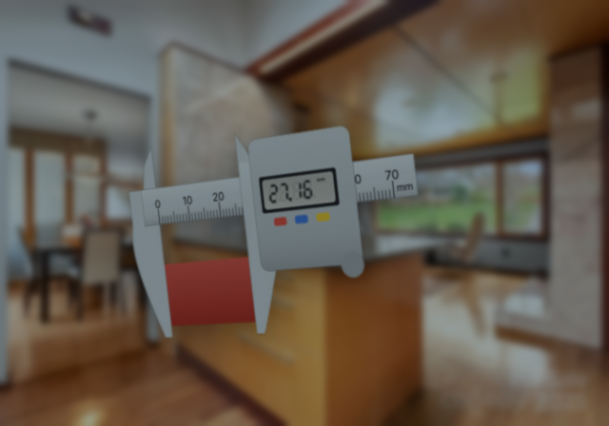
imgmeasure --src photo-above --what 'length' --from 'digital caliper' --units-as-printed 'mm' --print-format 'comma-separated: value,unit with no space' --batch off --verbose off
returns 27.16,mm
